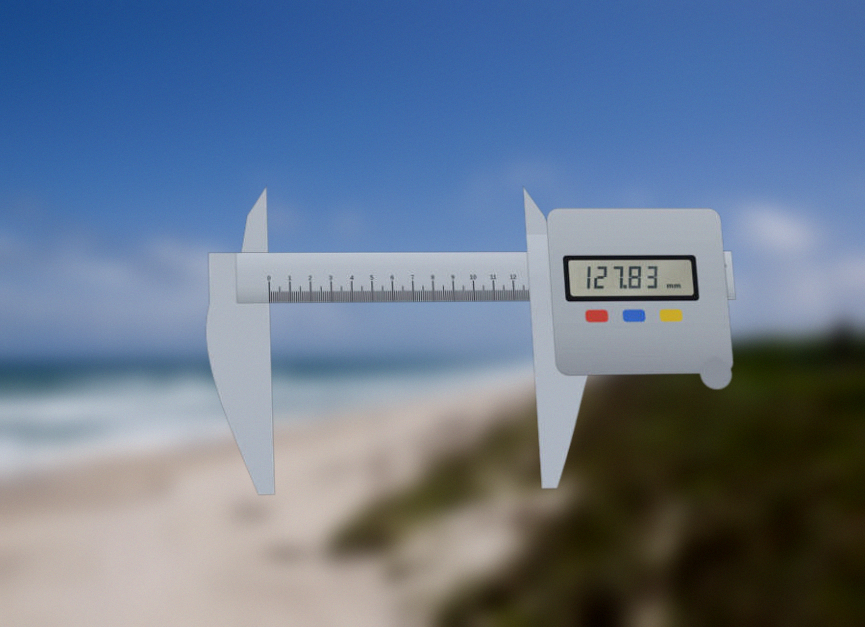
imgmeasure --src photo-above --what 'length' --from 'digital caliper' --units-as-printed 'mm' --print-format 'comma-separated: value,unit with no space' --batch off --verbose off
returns 127.83,mm
